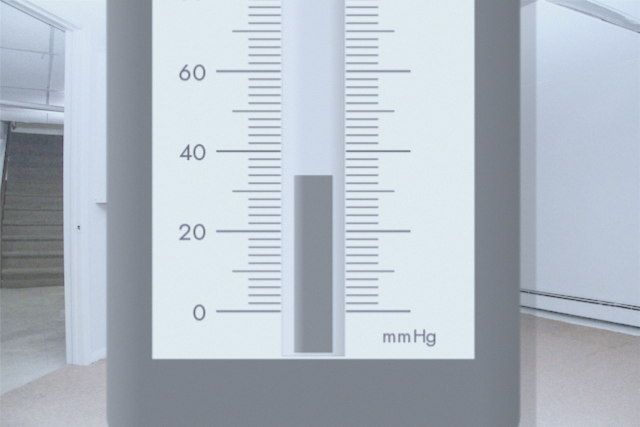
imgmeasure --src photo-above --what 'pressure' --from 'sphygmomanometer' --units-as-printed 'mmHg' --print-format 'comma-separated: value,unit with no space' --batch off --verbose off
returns 34,mmHg
